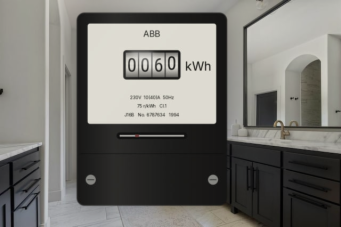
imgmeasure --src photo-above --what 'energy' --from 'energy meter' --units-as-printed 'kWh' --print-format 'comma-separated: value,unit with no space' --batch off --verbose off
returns 60,kWh
